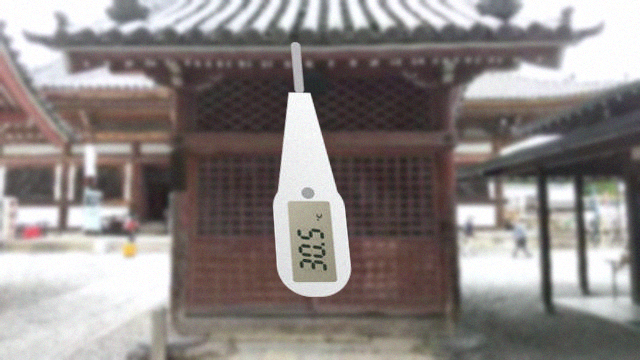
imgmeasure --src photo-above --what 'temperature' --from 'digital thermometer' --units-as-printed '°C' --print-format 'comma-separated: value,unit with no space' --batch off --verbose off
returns 30.5,°C
